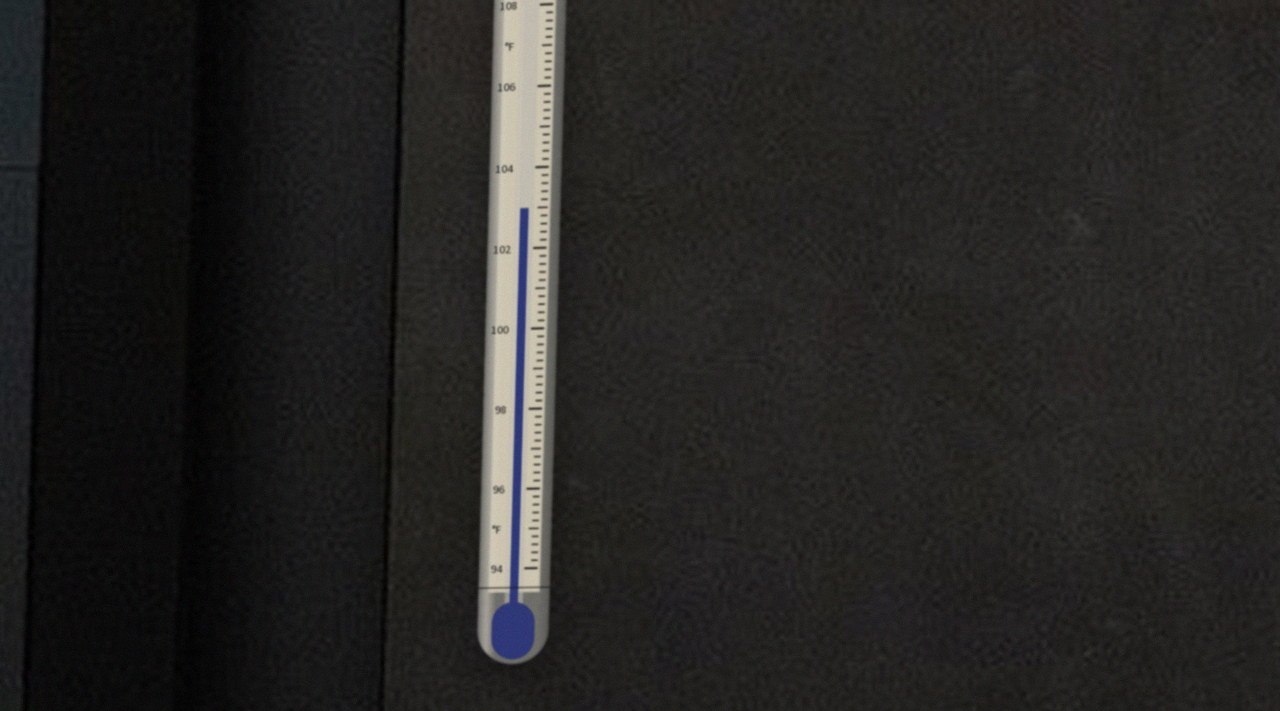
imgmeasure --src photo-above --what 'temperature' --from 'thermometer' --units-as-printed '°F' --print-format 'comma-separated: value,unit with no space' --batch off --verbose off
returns 103,°F
